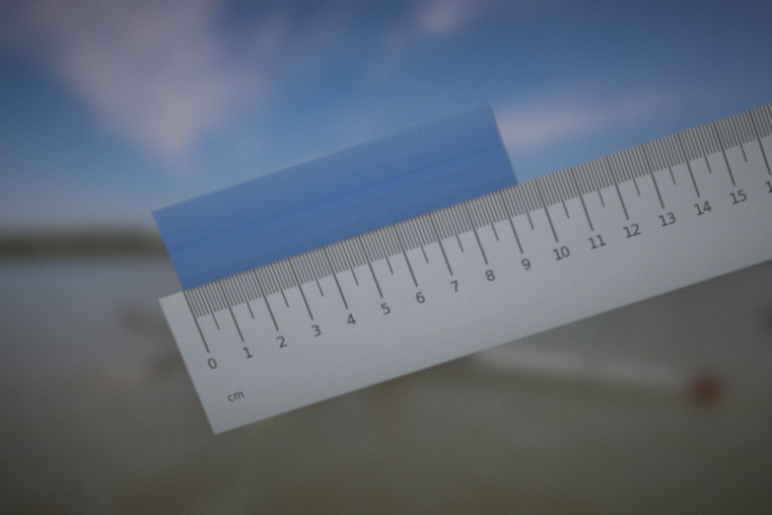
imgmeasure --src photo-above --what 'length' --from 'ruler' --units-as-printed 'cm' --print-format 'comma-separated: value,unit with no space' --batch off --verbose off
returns 9.5,cm
